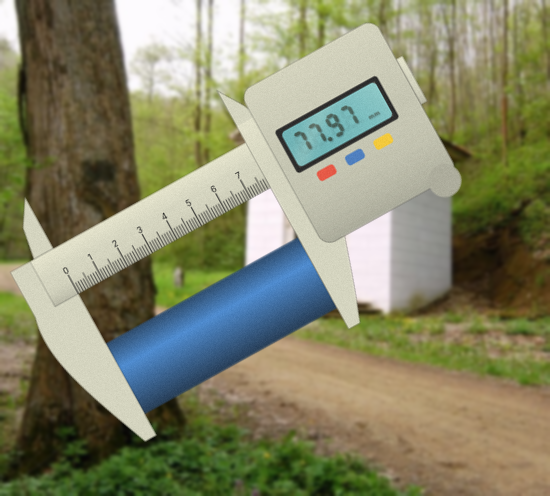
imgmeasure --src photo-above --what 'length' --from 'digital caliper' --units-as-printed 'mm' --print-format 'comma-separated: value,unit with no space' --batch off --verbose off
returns 77.97,mm
